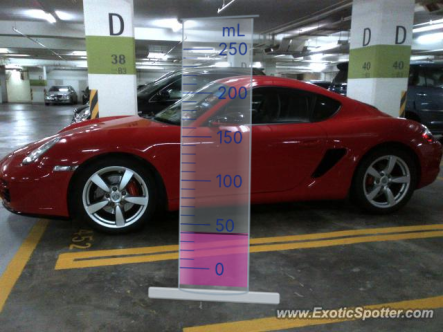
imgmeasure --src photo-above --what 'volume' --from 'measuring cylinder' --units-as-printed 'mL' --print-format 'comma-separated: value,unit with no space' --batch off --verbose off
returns 40,mL
